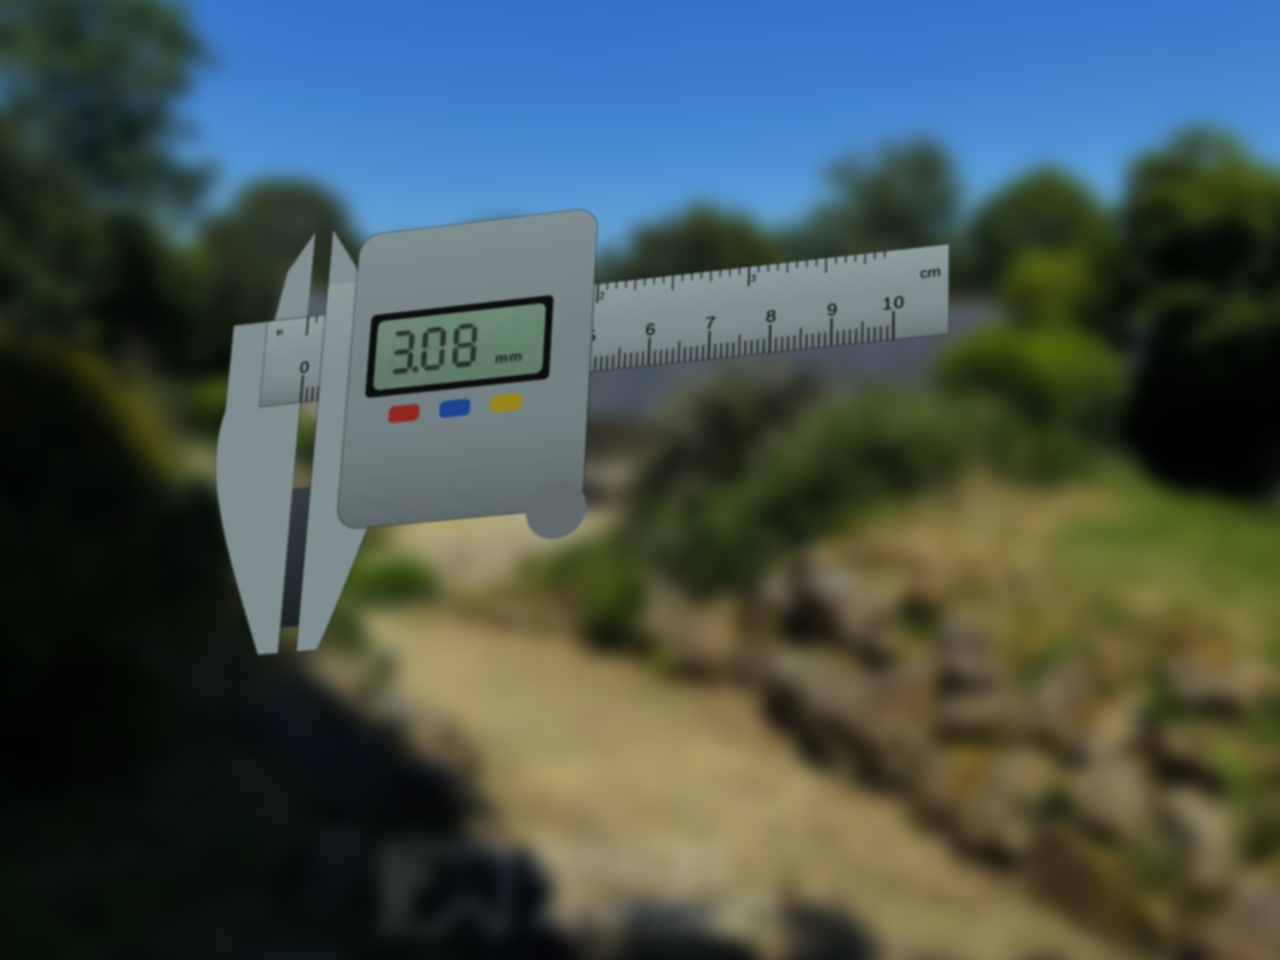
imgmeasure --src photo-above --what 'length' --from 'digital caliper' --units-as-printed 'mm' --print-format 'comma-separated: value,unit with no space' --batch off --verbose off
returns 3.08,mm
